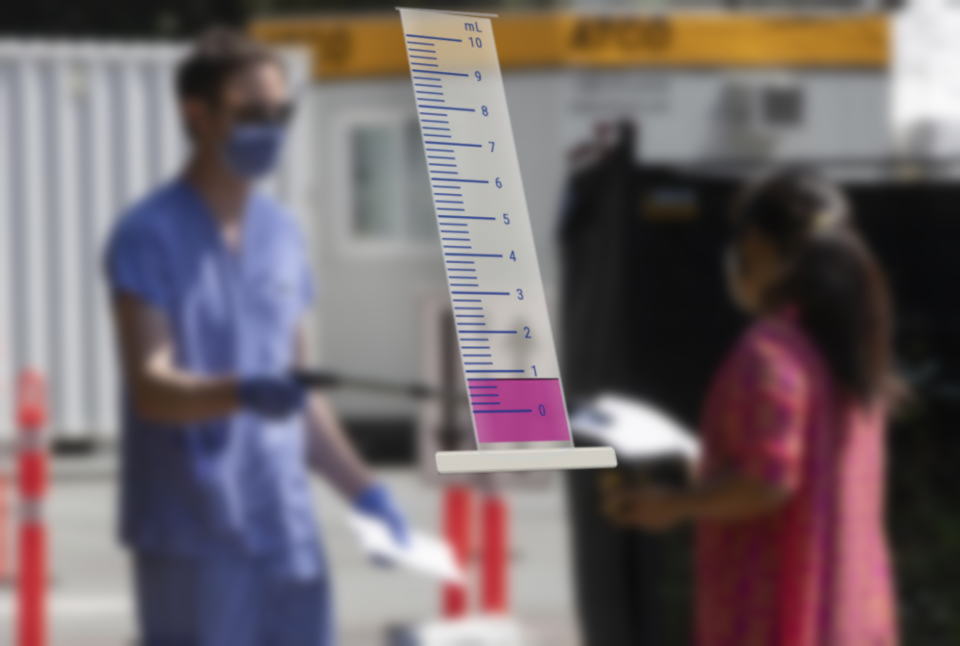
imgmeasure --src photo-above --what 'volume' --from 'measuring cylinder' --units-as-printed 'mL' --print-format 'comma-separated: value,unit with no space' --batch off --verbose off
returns 0.8,mL
